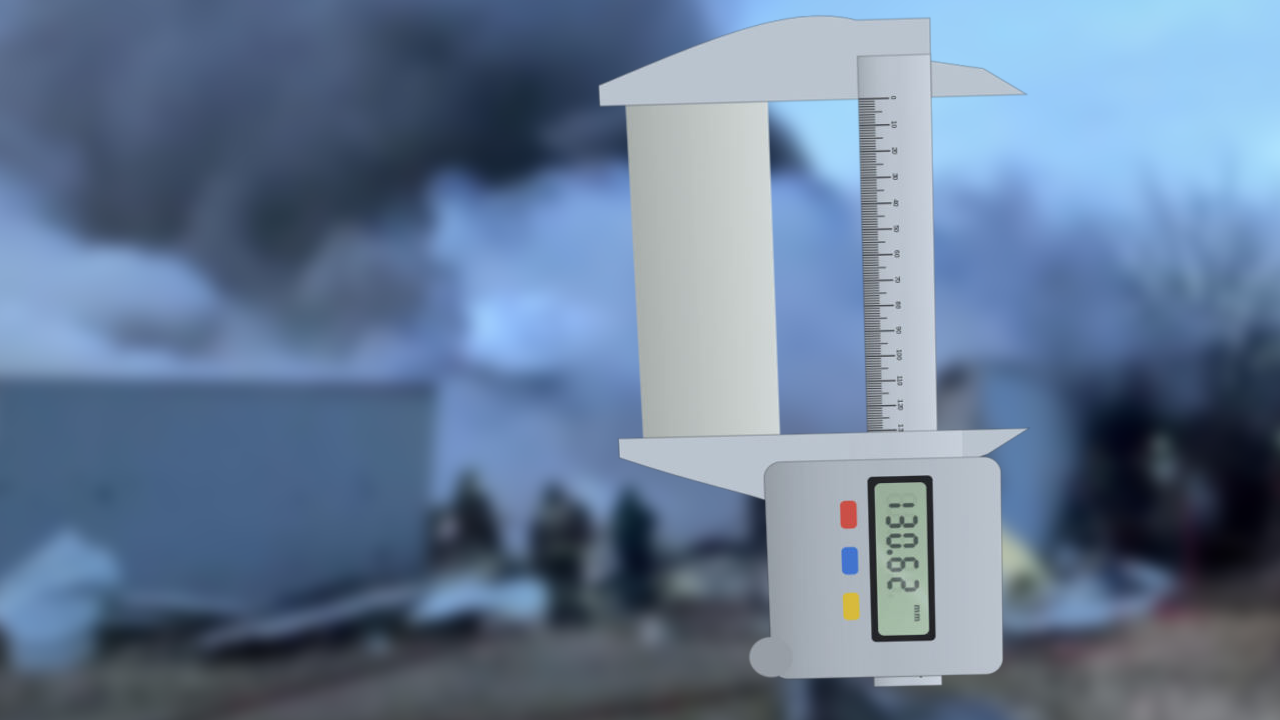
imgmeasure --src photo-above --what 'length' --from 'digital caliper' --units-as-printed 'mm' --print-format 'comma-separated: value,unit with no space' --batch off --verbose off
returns 130.62,mm
